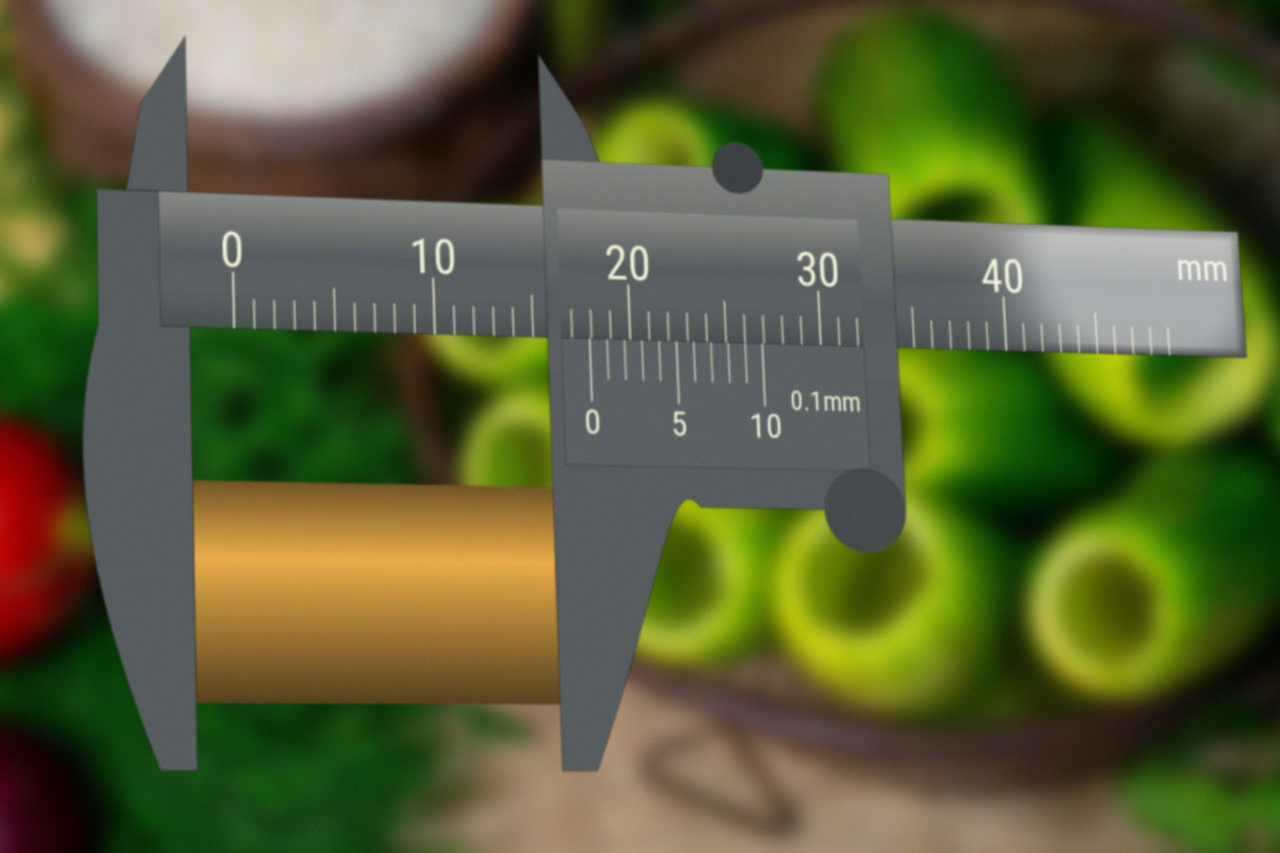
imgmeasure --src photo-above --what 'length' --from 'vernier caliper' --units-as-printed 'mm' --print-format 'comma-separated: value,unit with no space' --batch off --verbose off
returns 17.9,mm
